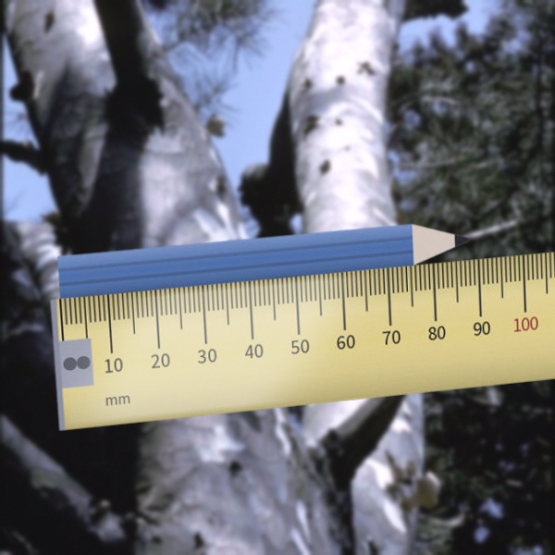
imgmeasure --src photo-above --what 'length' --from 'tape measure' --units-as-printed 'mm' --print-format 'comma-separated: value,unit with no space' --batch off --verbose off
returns 88,mm
